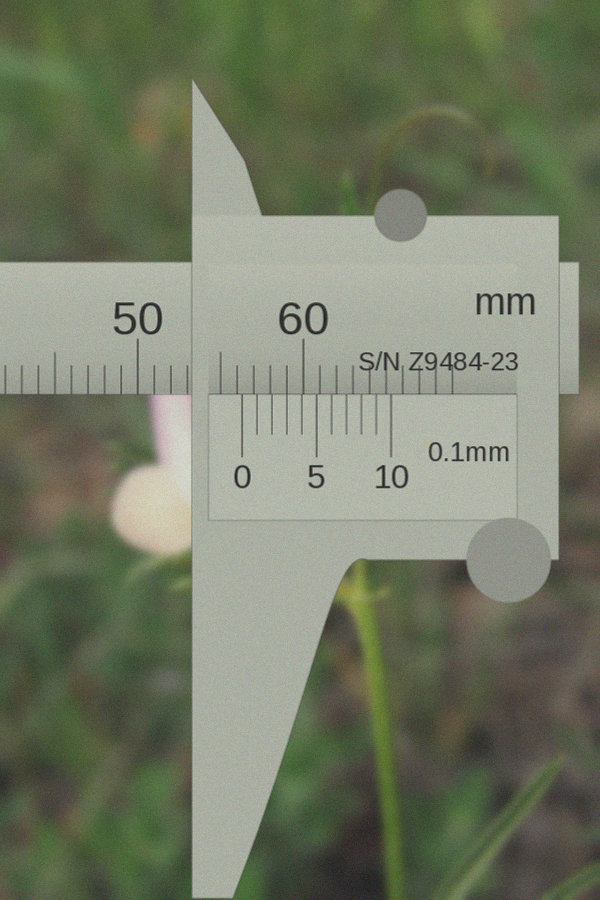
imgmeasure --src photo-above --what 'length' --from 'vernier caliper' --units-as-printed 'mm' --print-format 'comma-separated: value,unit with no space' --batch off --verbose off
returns 56.3,mm
